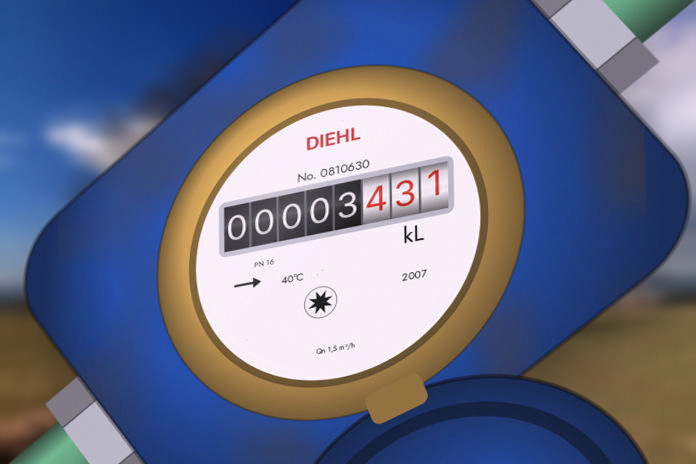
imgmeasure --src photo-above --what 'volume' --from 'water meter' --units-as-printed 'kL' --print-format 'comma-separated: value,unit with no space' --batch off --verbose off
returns 3.431,kL
